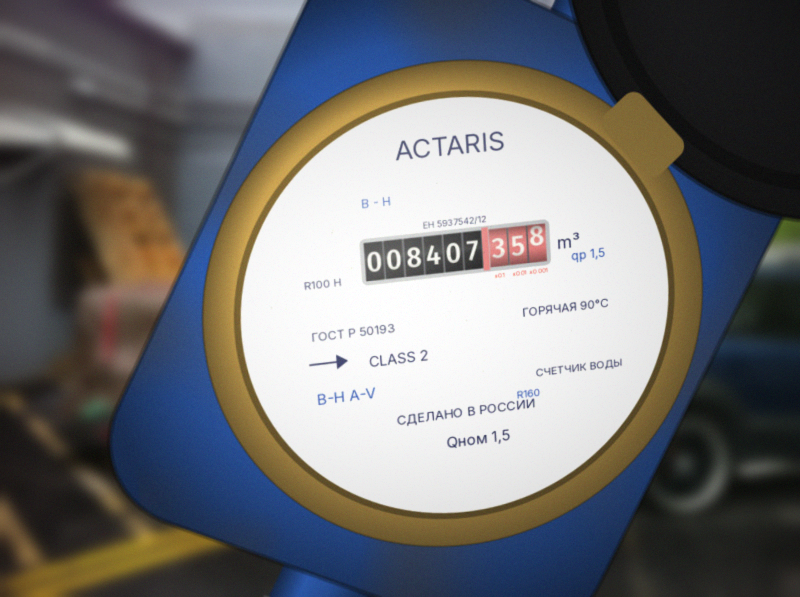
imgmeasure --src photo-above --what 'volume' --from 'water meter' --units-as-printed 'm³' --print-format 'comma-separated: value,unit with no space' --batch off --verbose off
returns 8407.358,m³
